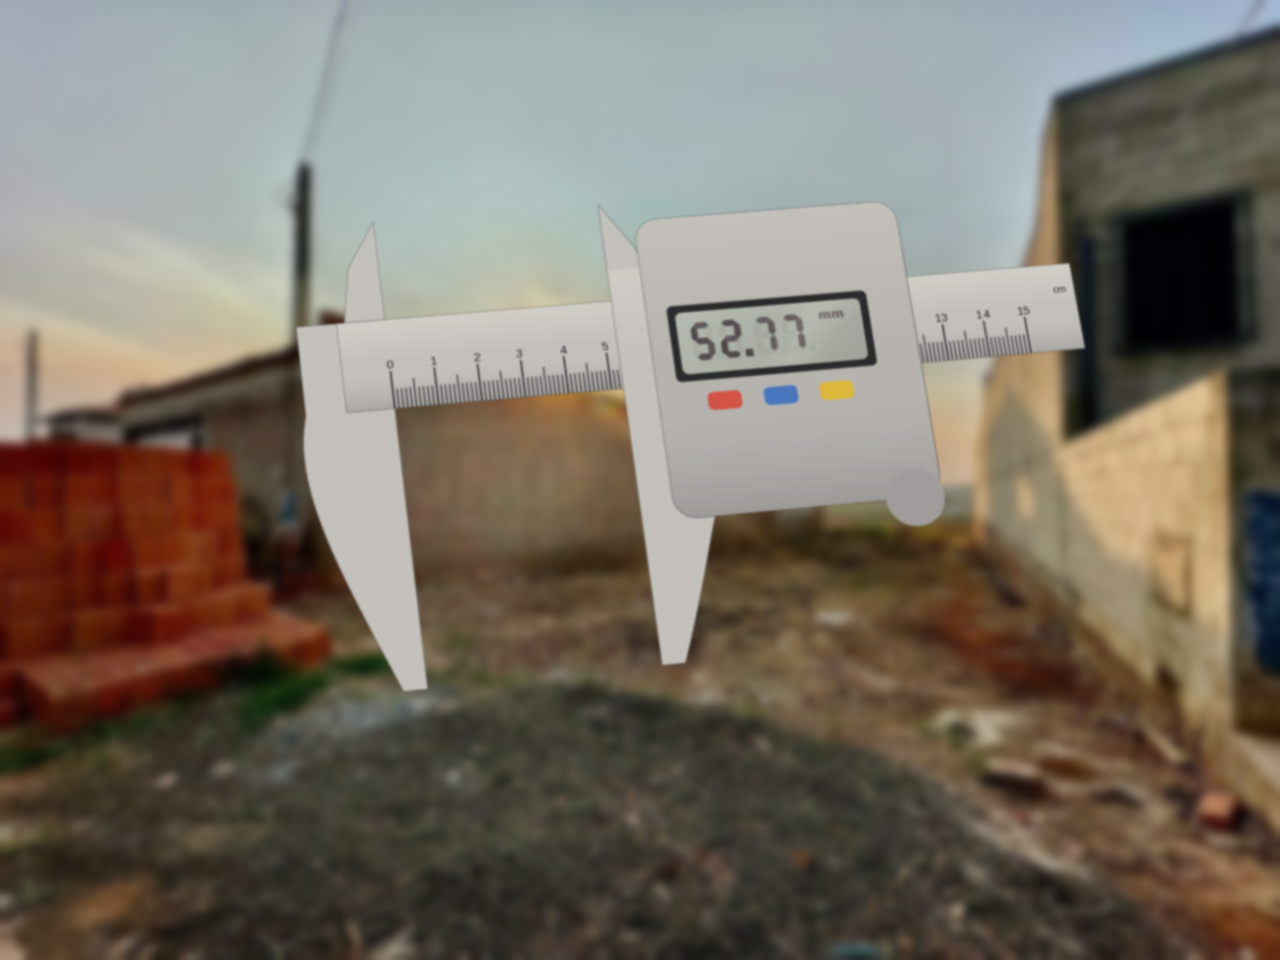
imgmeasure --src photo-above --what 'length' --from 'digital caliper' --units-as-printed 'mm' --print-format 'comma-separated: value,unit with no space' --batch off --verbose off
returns 52.77,mm
